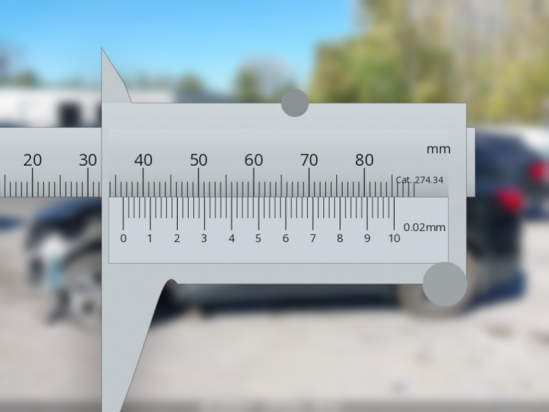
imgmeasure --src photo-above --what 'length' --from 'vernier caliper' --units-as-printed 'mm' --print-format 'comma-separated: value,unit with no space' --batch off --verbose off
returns 36.4,mm
